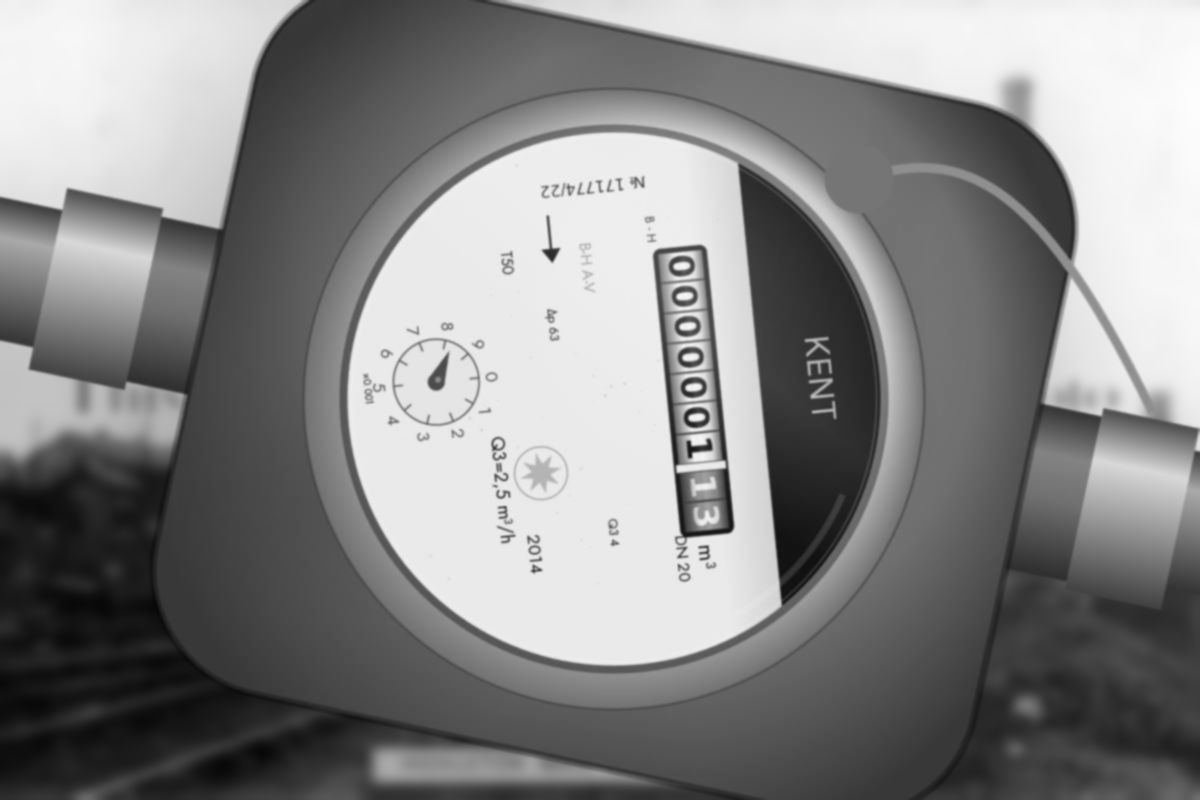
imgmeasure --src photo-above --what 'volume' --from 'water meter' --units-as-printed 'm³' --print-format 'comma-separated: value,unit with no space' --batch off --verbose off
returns 1.138,m³
